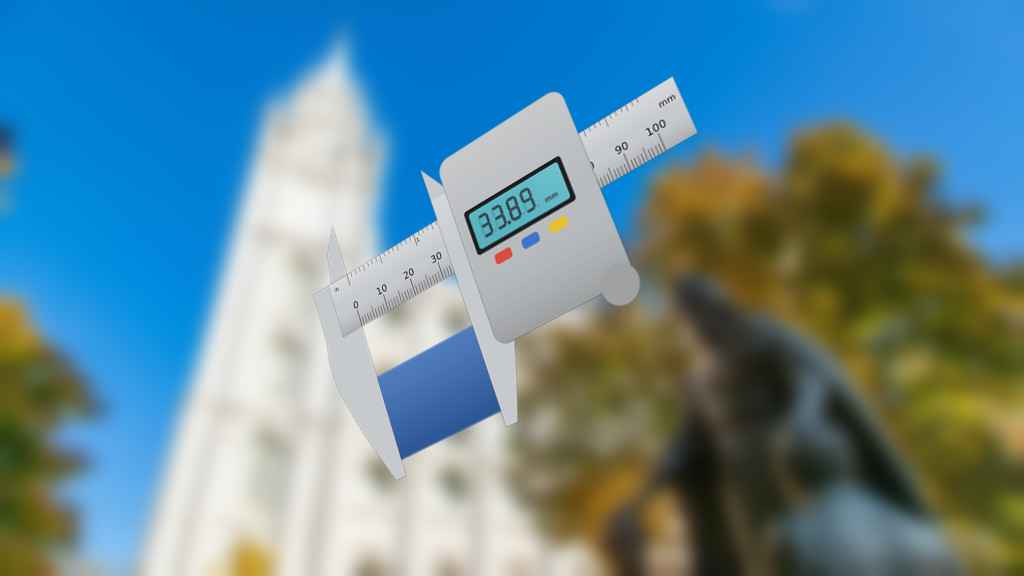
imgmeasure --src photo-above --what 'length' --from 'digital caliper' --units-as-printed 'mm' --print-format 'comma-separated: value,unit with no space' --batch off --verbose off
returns 33.89,mm
